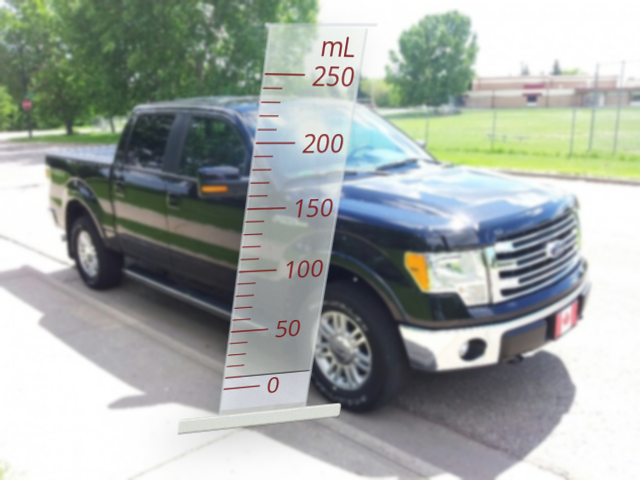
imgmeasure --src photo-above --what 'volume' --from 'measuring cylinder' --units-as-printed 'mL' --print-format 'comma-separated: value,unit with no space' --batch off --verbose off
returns 10,mL
